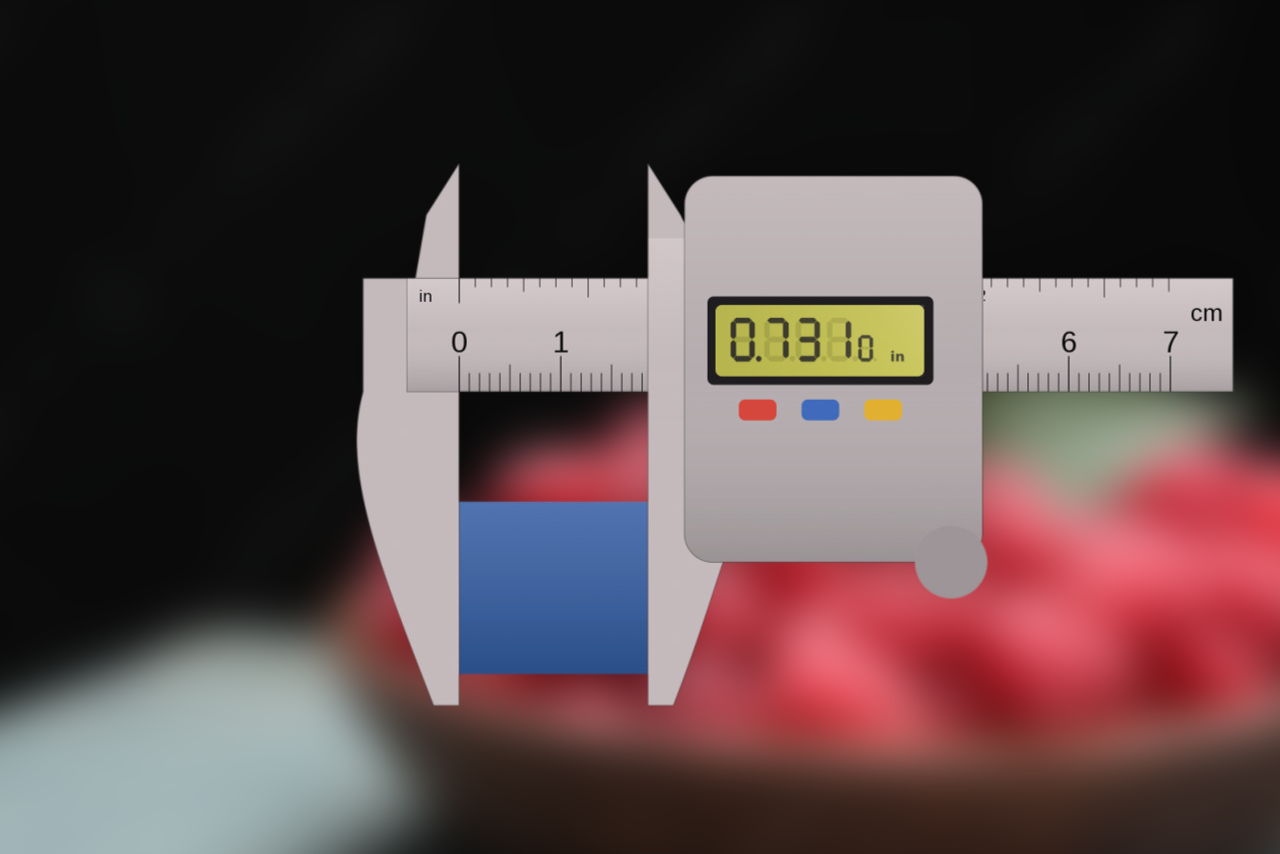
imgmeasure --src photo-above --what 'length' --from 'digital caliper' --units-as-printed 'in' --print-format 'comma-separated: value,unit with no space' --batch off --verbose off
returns 0.7310,in
